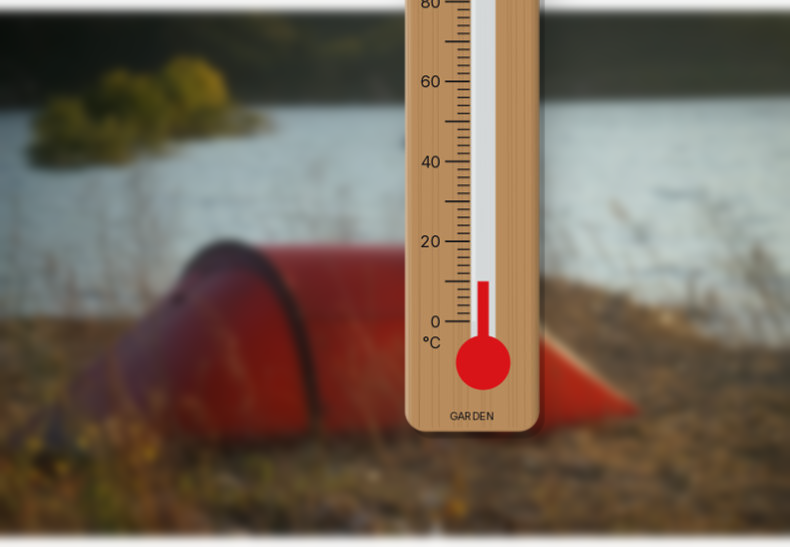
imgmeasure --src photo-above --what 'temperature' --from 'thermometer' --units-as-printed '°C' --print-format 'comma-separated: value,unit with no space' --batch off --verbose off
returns 10,°C
